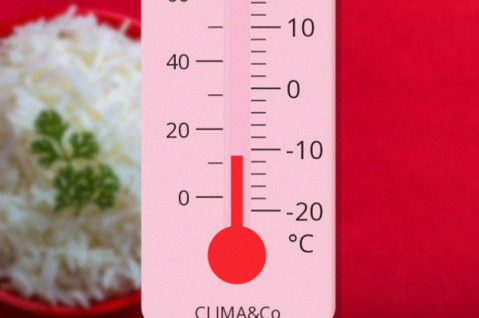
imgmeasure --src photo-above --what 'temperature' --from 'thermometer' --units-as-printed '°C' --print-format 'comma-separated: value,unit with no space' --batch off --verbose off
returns -11,°C
